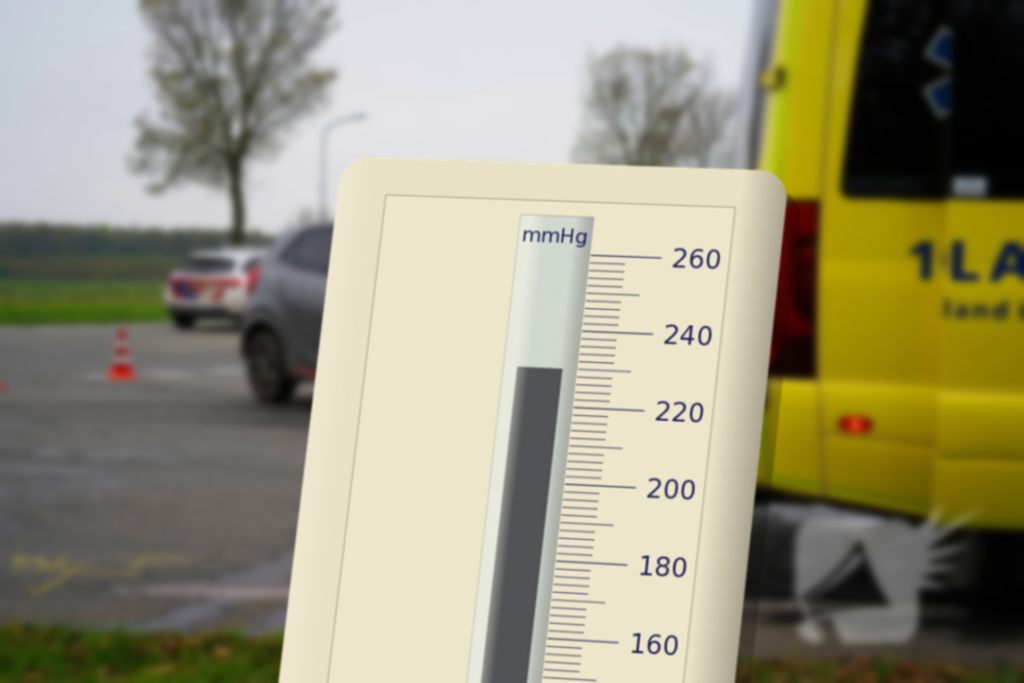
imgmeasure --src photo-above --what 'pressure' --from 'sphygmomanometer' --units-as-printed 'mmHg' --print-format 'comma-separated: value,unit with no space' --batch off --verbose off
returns 230,mmHg
